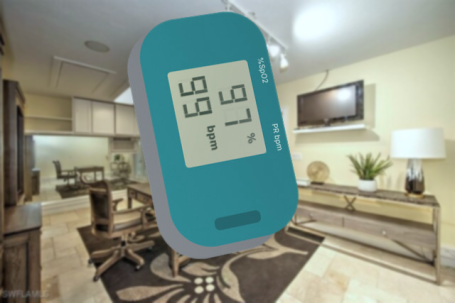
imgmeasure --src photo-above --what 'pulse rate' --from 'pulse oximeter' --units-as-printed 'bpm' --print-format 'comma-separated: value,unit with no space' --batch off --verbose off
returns 99,bpm
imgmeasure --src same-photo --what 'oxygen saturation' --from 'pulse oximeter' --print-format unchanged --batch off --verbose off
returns 97,%
